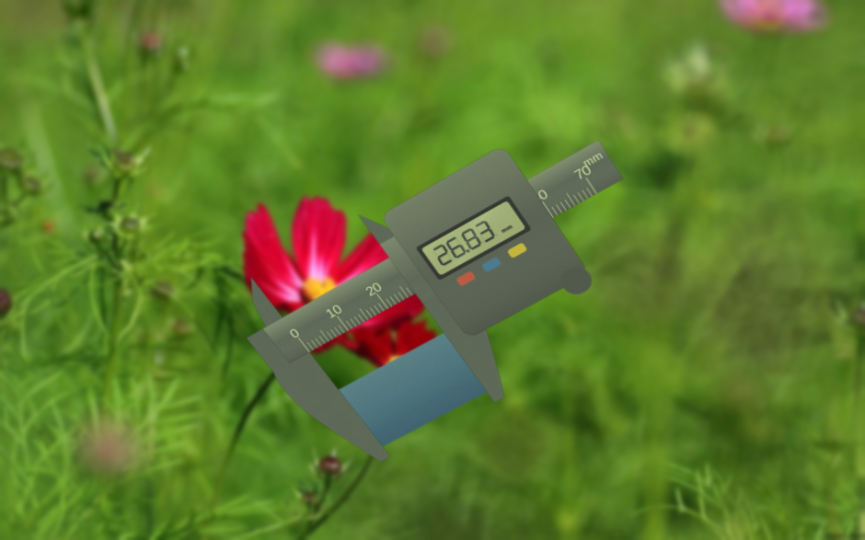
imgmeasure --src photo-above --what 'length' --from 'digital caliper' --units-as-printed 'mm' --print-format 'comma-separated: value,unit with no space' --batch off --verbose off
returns 26.83,mm
